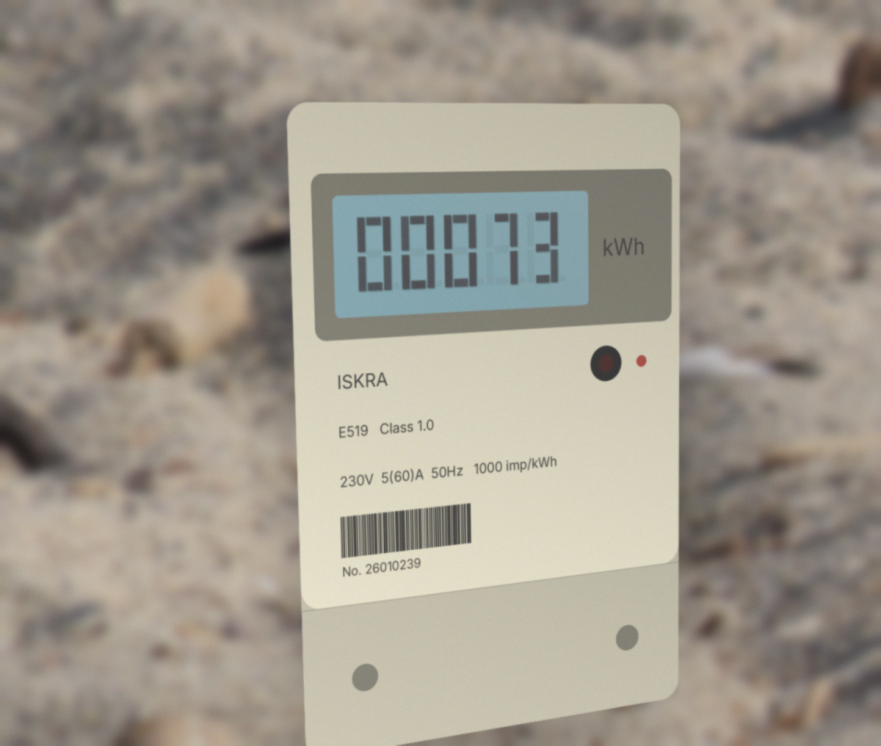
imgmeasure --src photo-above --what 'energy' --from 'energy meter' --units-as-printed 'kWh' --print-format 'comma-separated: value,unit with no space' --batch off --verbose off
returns 73,kWh
